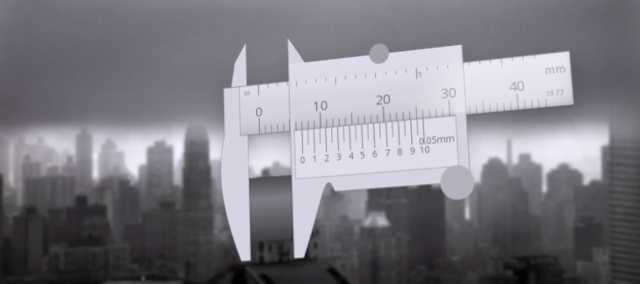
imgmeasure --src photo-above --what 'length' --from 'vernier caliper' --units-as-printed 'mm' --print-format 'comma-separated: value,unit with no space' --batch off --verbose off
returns 7.0,mm
